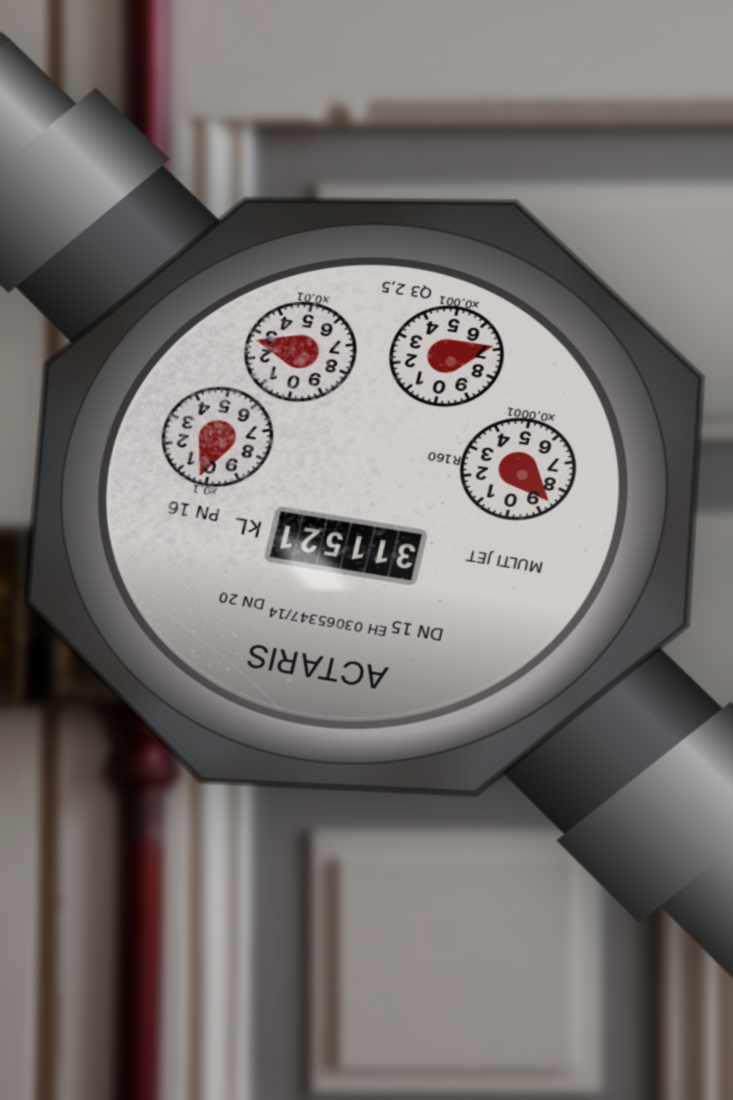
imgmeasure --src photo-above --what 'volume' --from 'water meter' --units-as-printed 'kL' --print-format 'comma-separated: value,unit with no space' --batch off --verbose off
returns 311521.0268,kL
